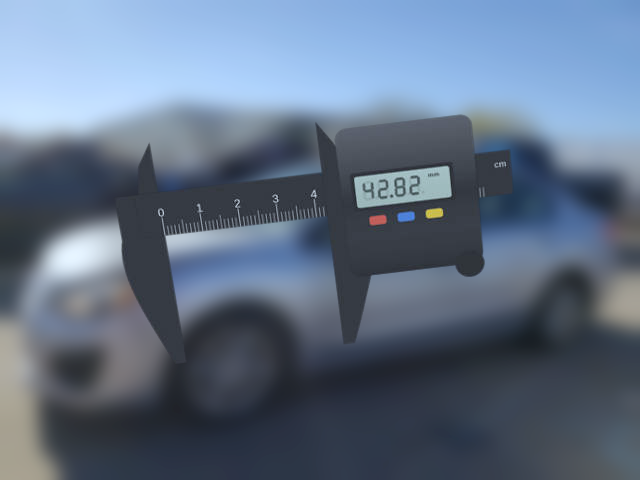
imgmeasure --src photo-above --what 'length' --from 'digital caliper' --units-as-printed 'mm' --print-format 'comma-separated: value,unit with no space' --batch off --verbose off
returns 42.82,mm
